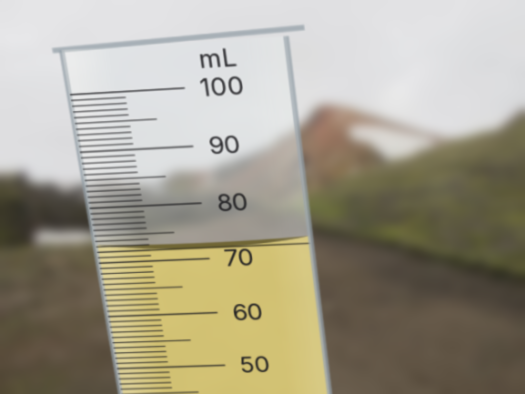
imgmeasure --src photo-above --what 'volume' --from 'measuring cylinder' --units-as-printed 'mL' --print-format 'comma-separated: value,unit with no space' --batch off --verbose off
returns 72,mL
